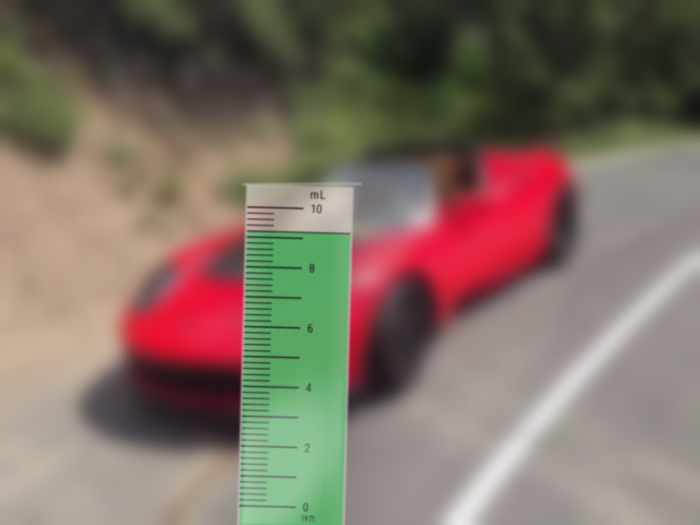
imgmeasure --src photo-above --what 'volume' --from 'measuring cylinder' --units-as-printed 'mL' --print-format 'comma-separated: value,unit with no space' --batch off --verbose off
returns 9.2,mL
